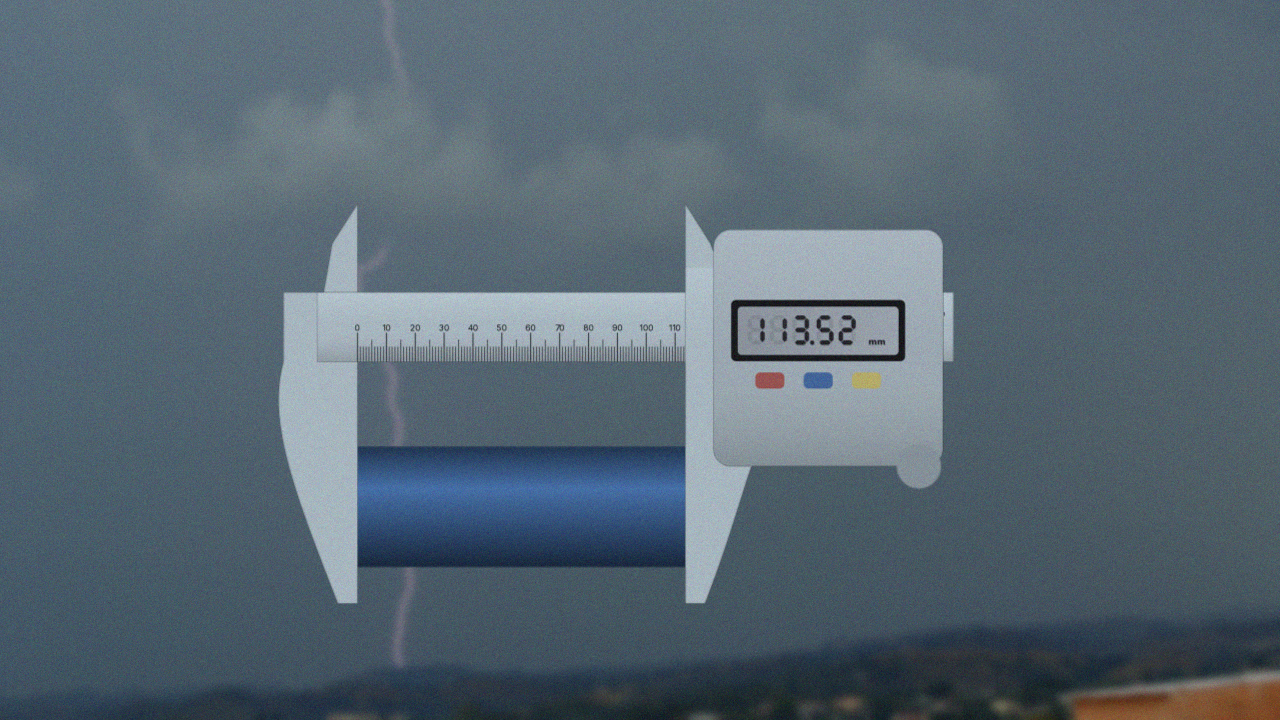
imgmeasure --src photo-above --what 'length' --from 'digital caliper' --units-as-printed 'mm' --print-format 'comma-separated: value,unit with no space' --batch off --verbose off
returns 113.52,mm
